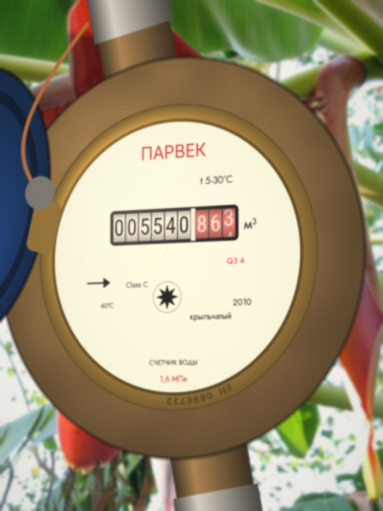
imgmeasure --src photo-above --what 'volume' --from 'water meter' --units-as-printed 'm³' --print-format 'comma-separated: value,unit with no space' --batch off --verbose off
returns 5540.863,m³
